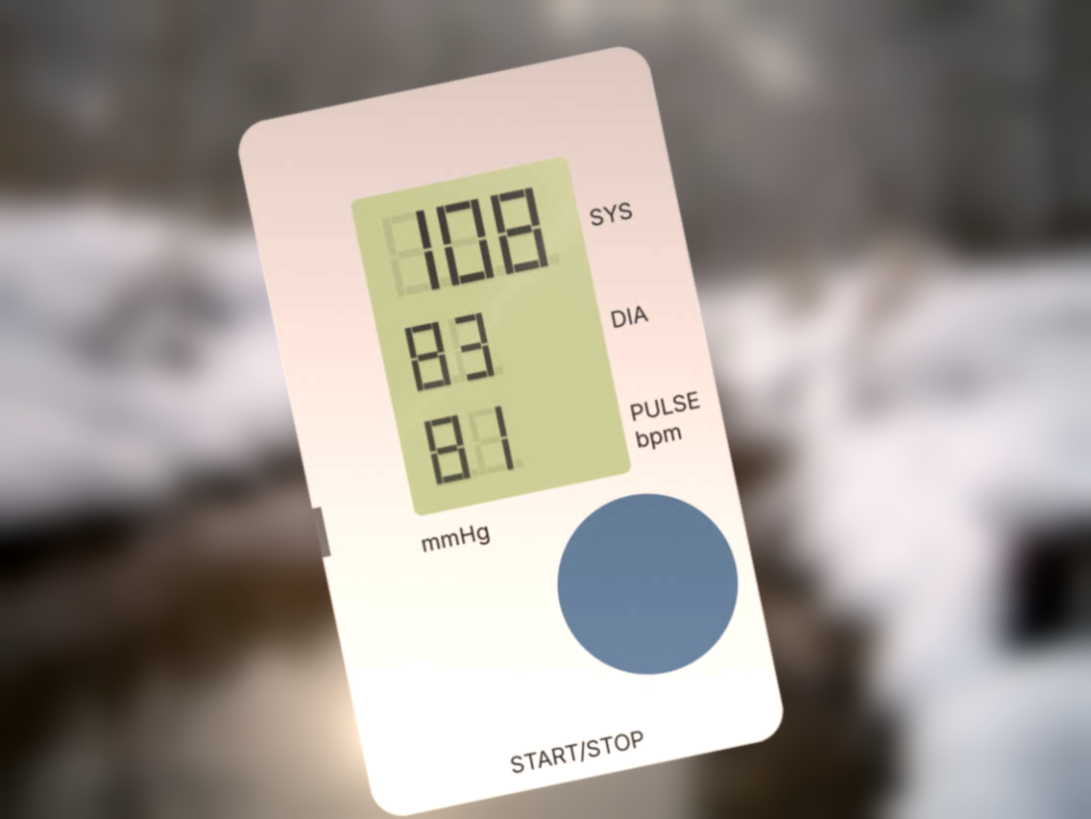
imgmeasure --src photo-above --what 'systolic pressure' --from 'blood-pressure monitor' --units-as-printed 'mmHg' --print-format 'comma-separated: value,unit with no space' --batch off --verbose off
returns 108,mmHg
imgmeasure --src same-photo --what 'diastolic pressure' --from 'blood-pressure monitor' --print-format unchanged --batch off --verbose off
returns 83,mmHg
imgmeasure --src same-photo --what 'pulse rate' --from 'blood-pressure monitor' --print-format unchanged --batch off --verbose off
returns 81,bpm
